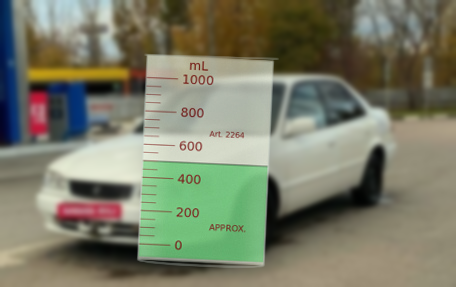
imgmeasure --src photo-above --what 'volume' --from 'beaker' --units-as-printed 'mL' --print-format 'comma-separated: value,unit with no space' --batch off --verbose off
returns 500,mL
